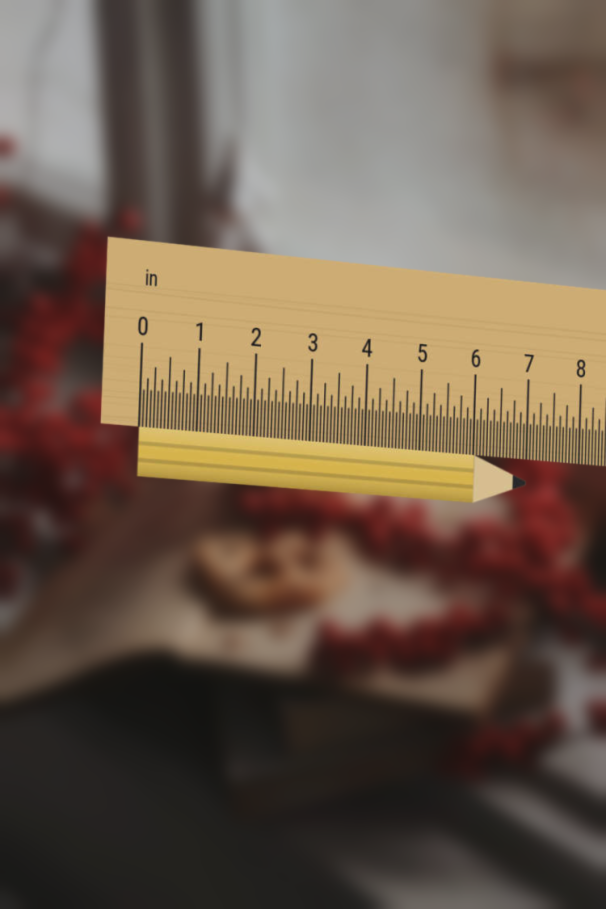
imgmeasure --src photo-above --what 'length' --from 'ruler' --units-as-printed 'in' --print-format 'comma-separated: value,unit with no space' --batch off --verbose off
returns 7,in
